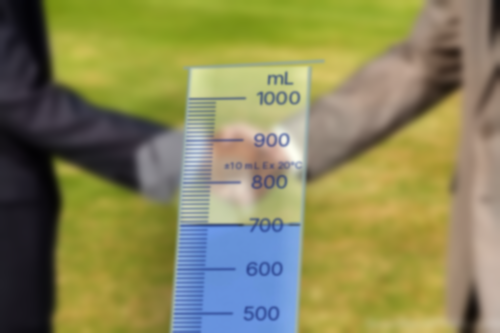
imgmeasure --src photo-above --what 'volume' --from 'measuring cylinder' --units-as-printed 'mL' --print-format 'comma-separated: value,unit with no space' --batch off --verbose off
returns 700,mL
